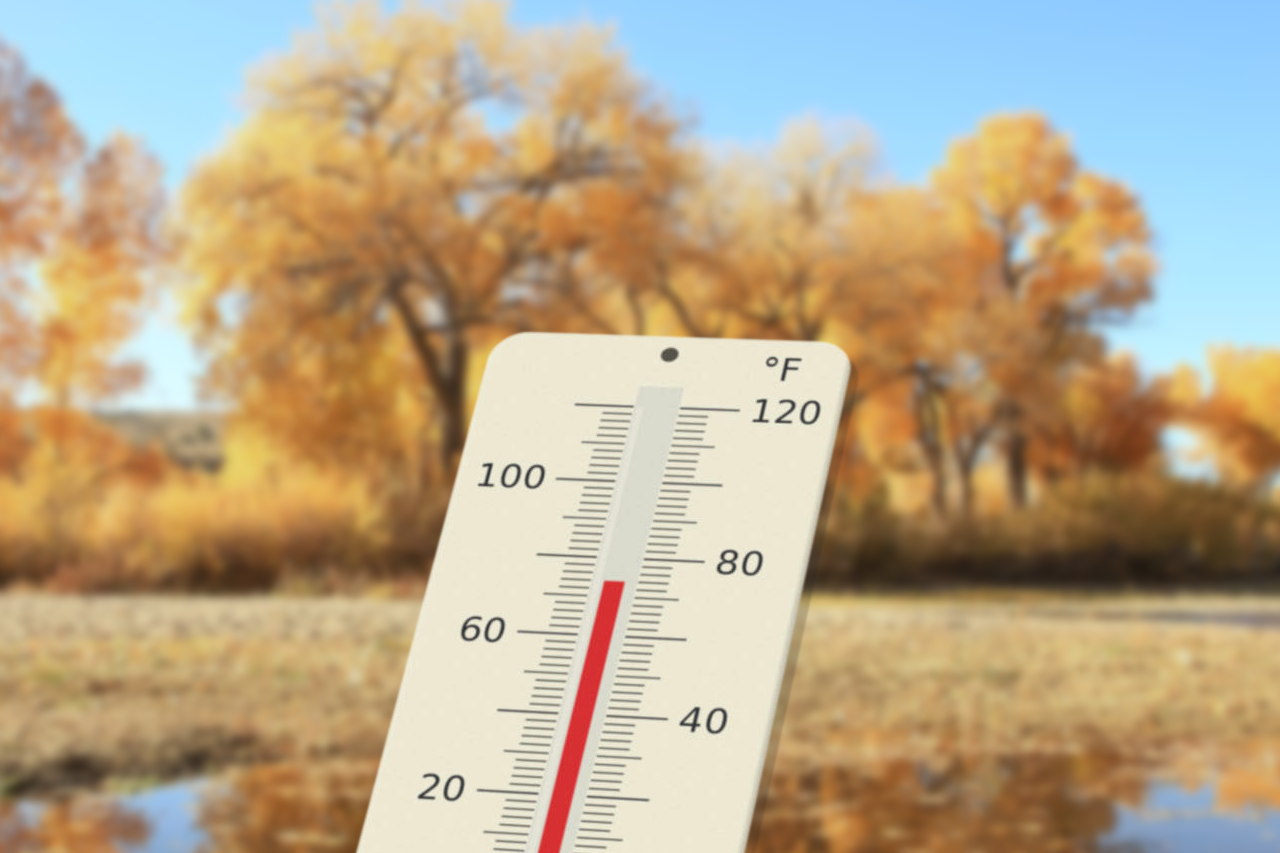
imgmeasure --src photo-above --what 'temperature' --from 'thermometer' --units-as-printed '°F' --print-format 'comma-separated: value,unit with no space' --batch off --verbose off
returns 74,°F
